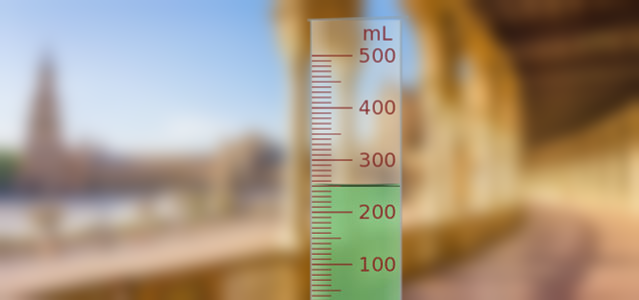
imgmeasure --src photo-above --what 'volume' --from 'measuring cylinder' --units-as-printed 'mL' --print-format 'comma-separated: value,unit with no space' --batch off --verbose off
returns 250,mL
